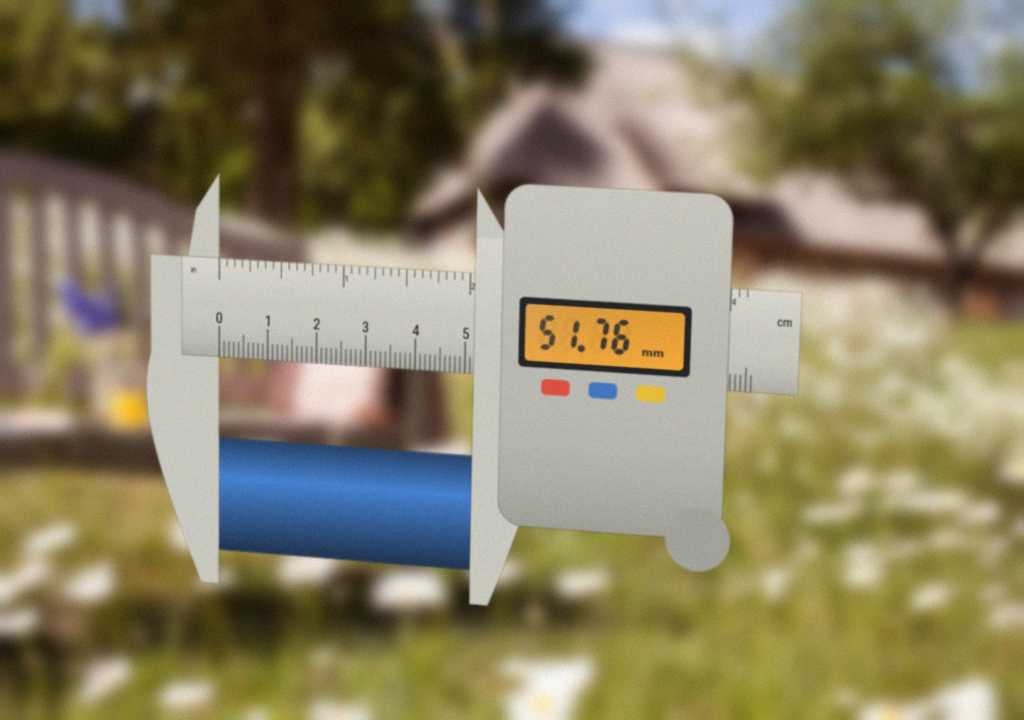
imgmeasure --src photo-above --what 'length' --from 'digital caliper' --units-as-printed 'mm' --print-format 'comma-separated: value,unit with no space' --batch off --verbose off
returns 51.76,mm
